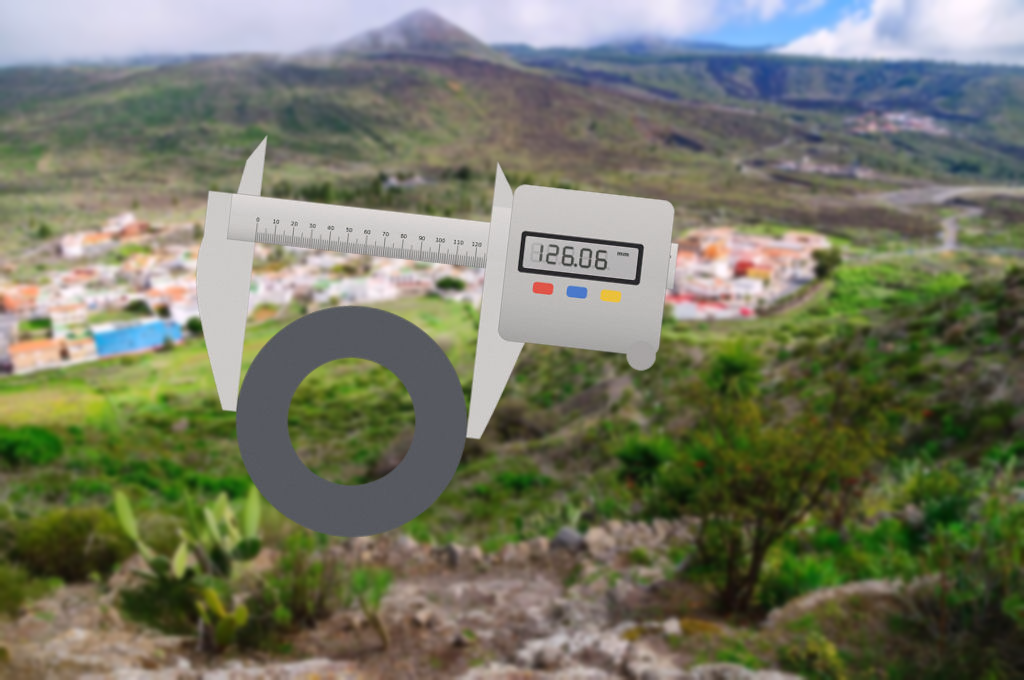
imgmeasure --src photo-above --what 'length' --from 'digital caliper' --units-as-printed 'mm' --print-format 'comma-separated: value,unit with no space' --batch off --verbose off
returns 126.06,mm
